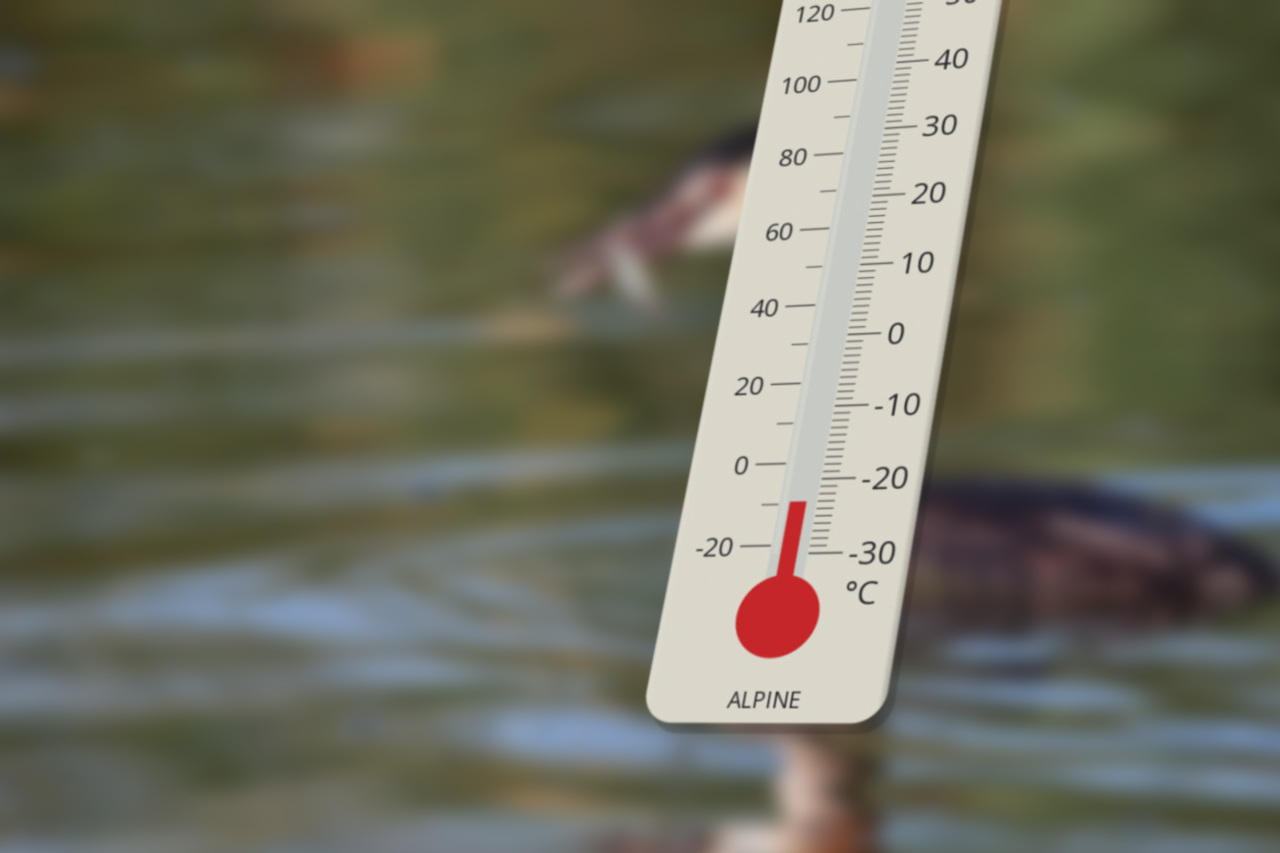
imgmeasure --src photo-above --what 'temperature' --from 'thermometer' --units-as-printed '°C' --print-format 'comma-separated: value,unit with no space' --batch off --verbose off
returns -23,°C
